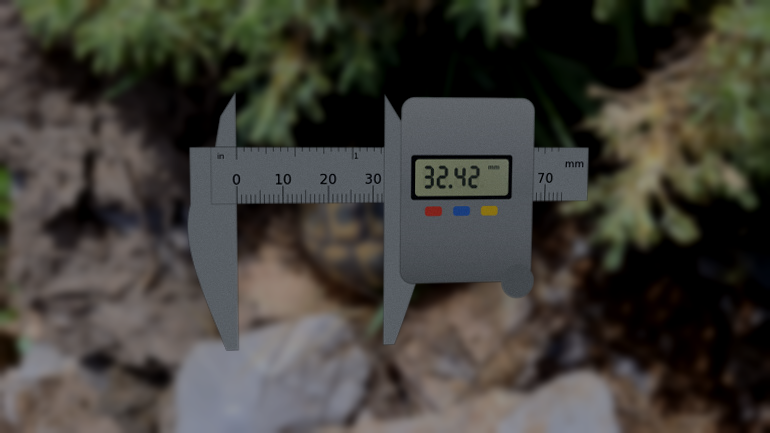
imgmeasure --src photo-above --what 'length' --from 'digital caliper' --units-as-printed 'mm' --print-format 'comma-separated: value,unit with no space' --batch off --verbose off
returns 32.42,mm
